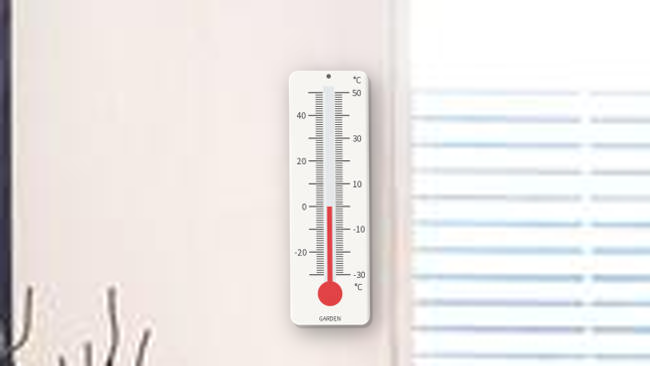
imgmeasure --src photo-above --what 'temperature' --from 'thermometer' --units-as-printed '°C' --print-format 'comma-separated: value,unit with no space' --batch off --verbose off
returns 0,°C
